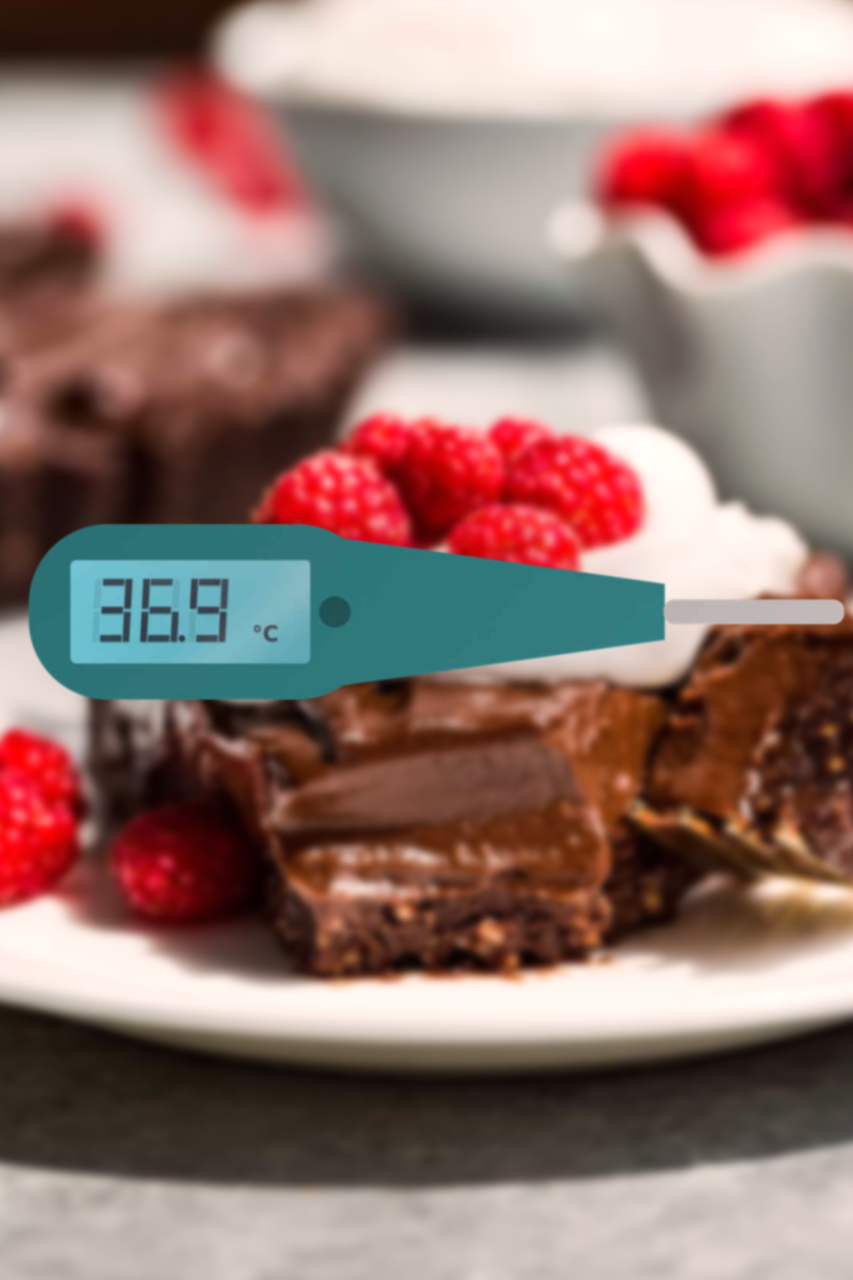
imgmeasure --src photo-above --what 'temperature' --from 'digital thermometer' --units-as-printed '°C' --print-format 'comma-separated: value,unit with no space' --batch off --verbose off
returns 36.9,°C
